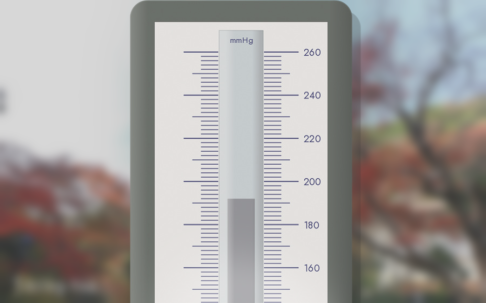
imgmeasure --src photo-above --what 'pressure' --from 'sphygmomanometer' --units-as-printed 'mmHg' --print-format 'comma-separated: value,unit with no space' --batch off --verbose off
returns 192,mmHg
